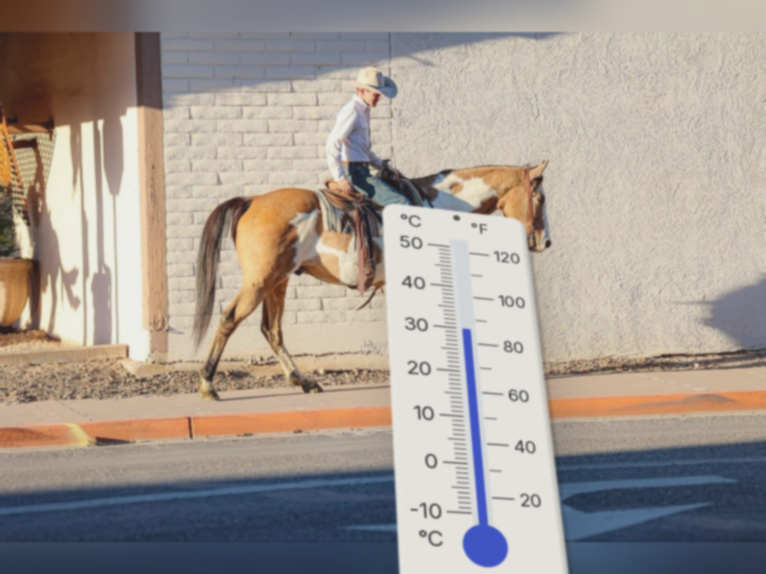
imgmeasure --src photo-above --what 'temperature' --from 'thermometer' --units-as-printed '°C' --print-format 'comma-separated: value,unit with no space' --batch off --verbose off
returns 30,°C
